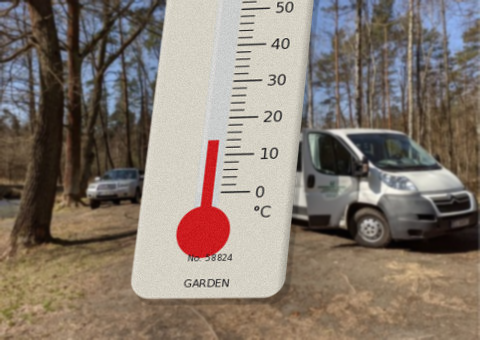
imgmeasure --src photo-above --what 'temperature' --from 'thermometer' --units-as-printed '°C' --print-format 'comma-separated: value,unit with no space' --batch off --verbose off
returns 14,°C
